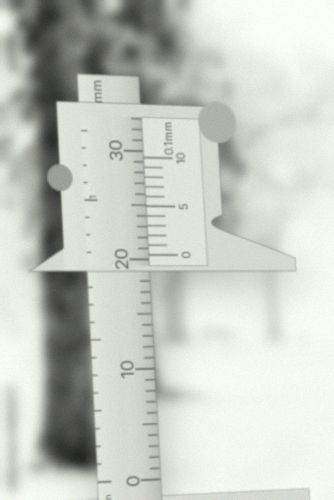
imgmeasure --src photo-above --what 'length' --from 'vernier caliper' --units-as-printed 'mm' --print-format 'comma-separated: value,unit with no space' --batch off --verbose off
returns 20.4,mm
